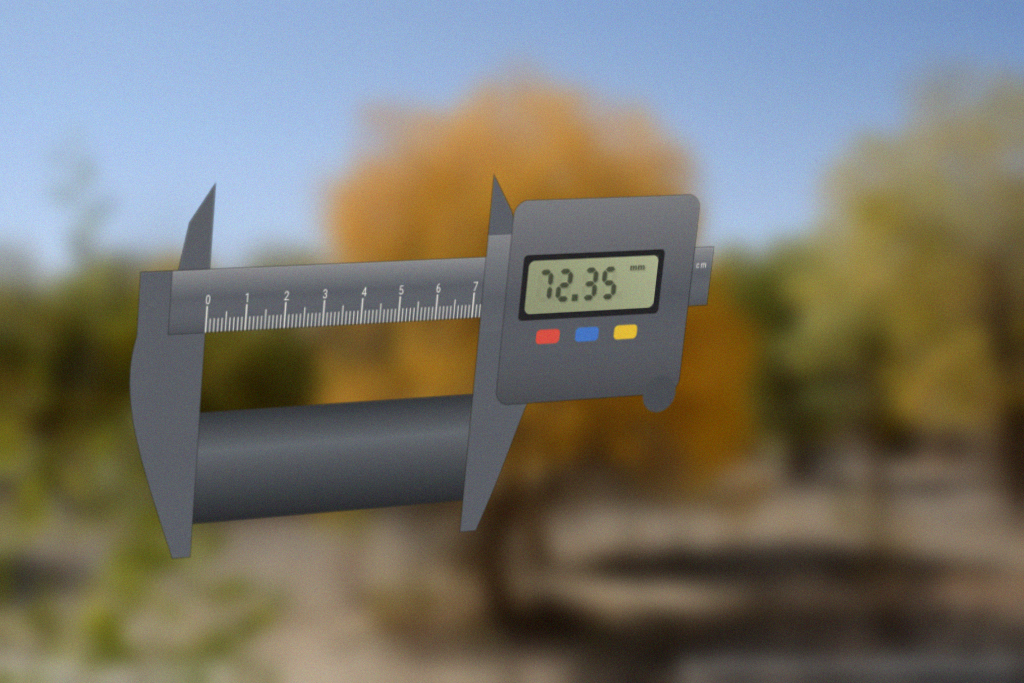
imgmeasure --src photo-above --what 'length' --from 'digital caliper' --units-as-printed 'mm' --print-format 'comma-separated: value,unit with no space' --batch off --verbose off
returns 72.35,mm
